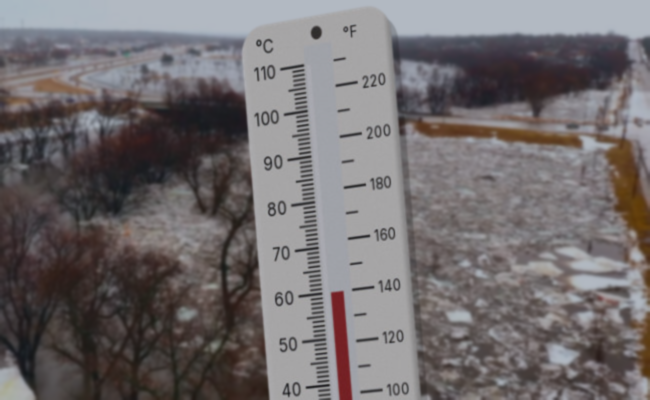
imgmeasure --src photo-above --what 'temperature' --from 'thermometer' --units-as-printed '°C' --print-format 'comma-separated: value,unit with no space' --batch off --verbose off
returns 60,°C
